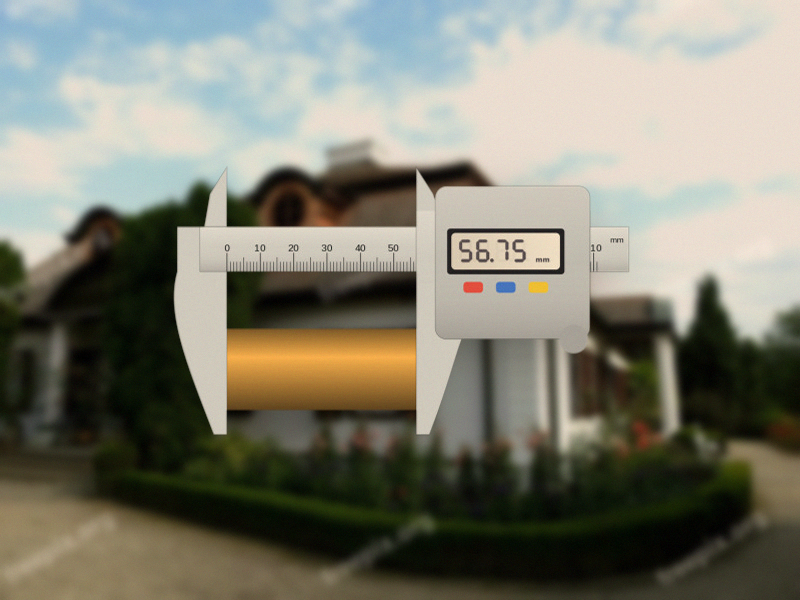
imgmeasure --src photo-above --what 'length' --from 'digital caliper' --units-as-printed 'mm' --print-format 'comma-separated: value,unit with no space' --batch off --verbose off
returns 56.75,mm
